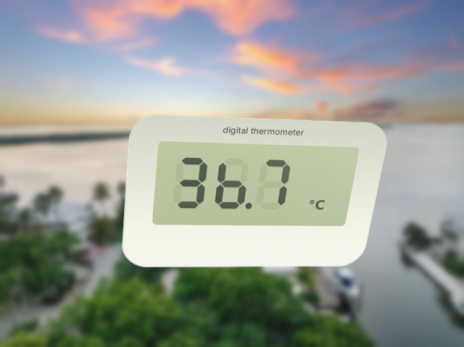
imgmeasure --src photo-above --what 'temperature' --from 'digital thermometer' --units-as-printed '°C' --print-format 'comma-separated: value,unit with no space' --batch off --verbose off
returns 36.7,°C
